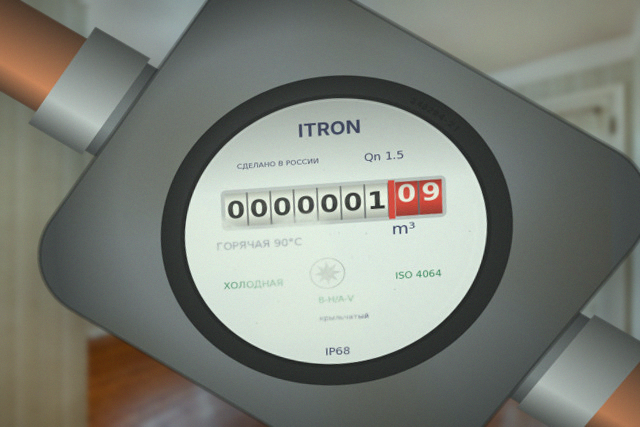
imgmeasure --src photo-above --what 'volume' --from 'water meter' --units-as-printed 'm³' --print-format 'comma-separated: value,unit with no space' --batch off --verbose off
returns 1.09,m³
